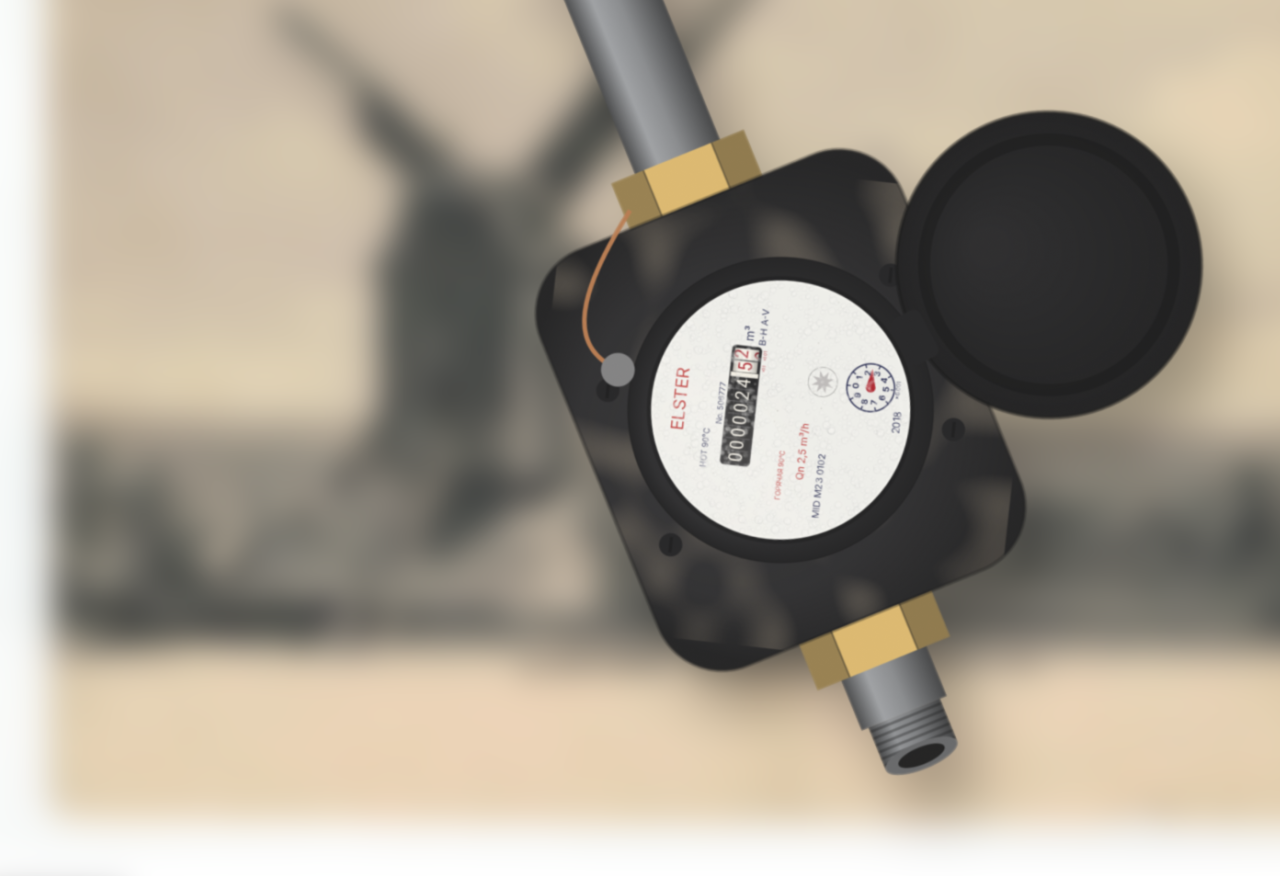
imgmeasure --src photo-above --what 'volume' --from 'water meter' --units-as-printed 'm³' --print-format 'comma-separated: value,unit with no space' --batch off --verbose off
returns 24.522,m³
